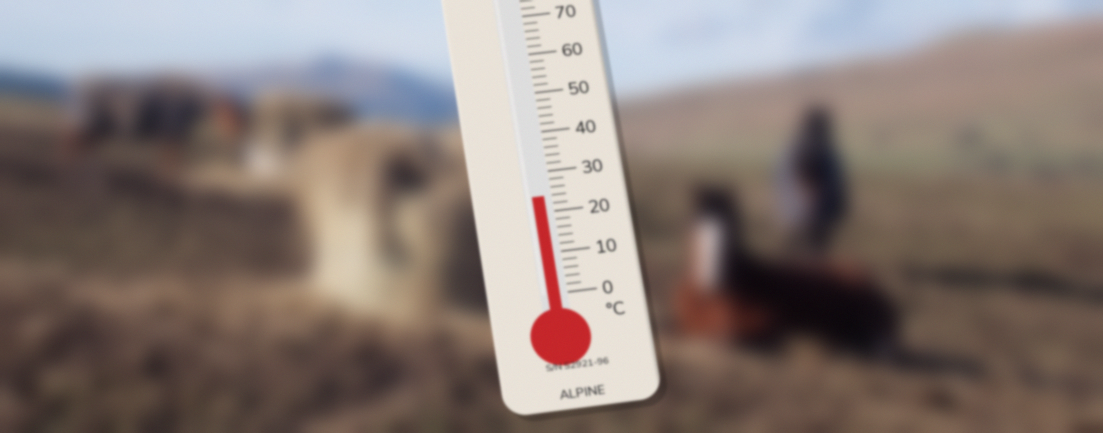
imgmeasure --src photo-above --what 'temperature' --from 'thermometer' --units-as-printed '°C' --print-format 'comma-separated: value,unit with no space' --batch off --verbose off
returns 24,°C
